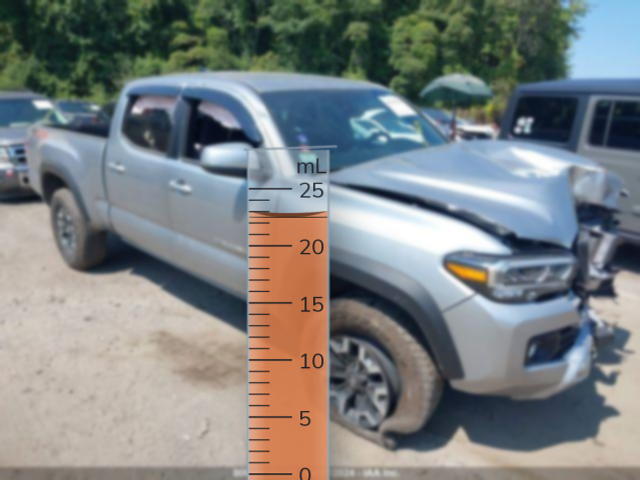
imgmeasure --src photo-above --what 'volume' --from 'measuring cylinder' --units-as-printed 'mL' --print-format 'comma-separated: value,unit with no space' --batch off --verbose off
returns 22.5,mL
